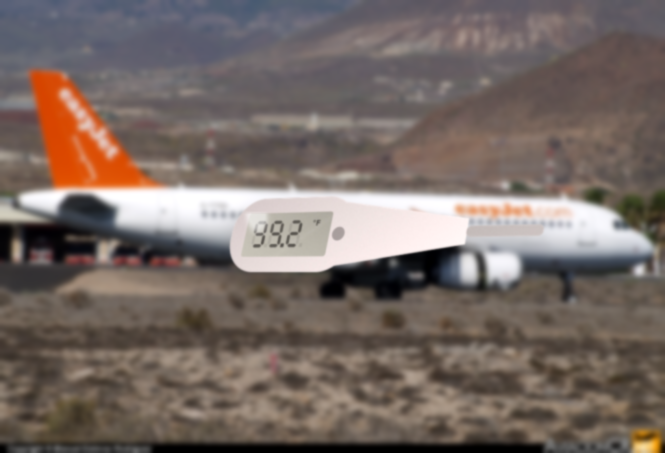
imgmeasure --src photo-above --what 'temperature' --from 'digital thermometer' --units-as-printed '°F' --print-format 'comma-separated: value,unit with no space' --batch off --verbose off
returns 99.2,°F
